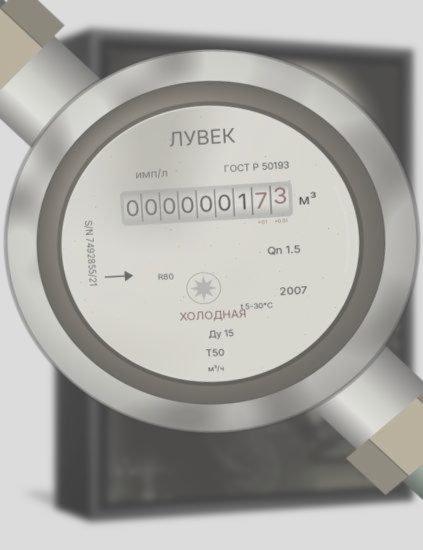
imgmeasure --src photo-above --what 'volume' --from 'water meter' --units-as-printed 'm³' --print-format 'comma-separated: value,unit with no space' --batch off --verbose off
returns 1.73,m³
